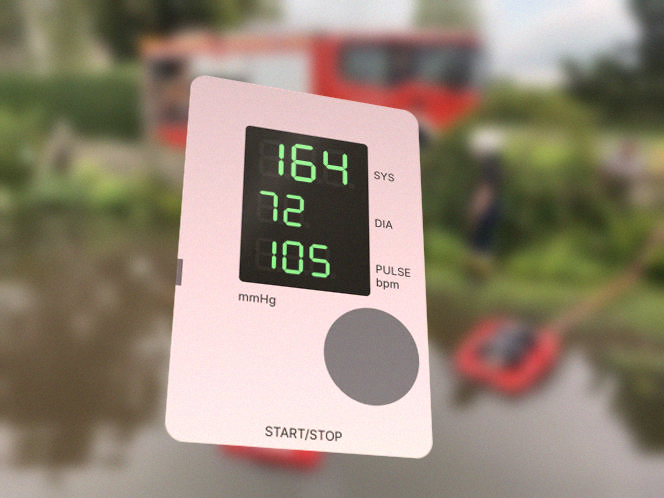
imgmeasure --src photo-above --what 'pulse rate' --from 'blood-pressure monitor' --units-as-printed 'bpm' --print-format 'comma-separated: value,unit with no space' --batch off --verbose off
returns 105,bpm
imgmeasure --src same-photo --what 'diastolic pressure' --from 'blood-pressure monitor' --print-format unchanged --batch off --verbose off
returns 72,mmHg
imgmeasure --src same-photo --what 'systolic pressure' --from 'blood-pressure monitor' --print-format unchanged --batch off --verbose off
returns 164,mmHg
